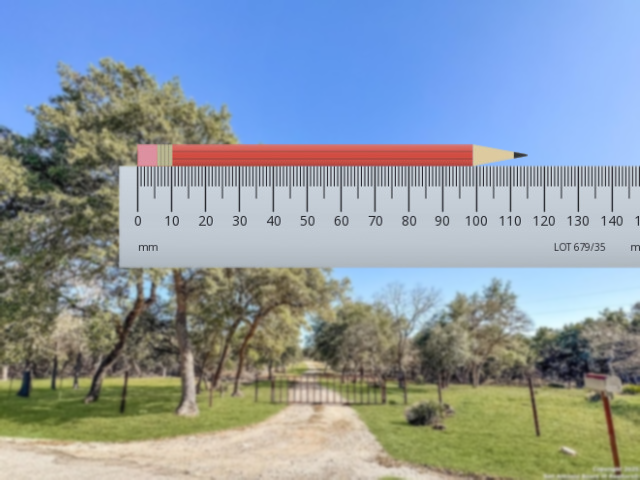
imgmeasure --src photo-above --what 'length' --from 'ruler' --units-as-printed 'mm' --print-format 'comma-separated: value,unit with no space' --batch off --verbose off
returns 115,mm
